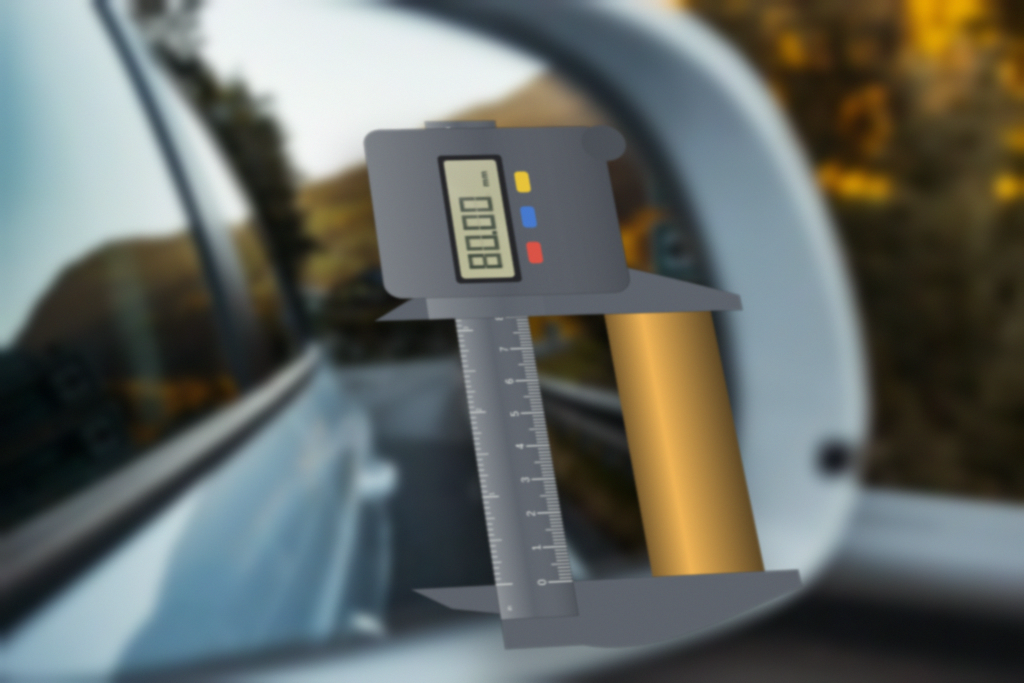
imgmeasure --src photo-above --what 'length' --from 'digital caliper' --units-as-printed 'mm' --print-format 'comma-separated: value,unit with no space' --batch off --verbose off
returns 80.00,mm
